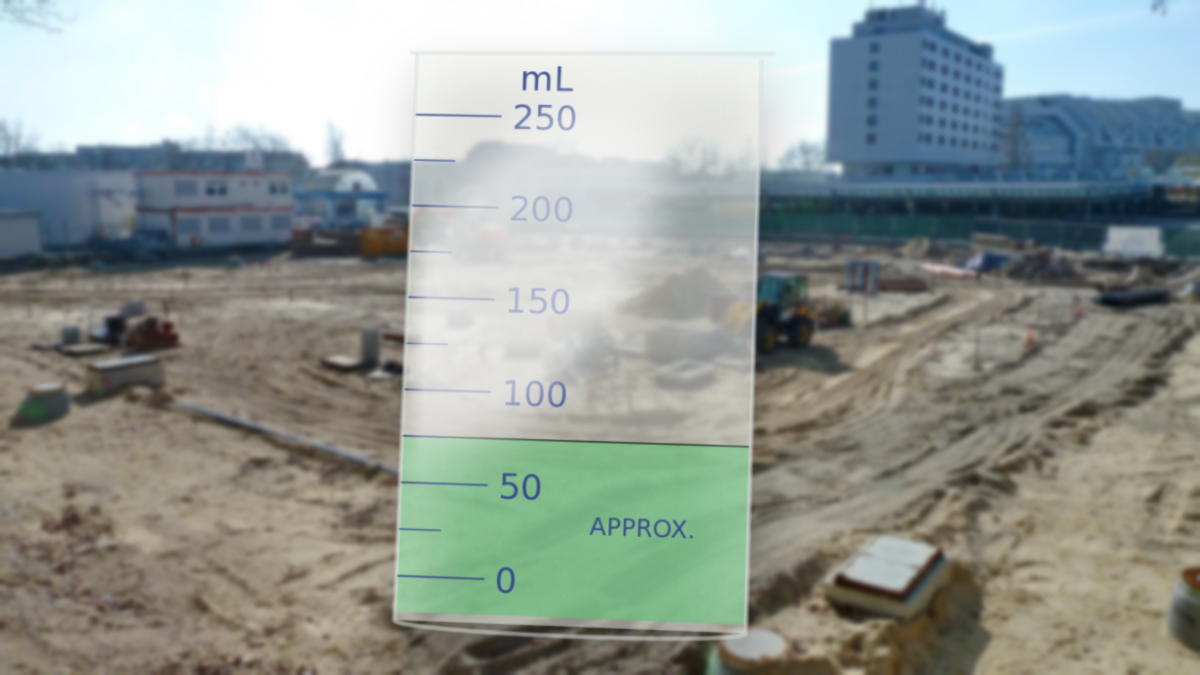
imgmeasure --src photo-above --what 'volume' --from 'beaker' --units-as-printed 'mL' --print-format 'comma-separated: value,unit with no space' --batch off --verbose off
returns 75,mL
